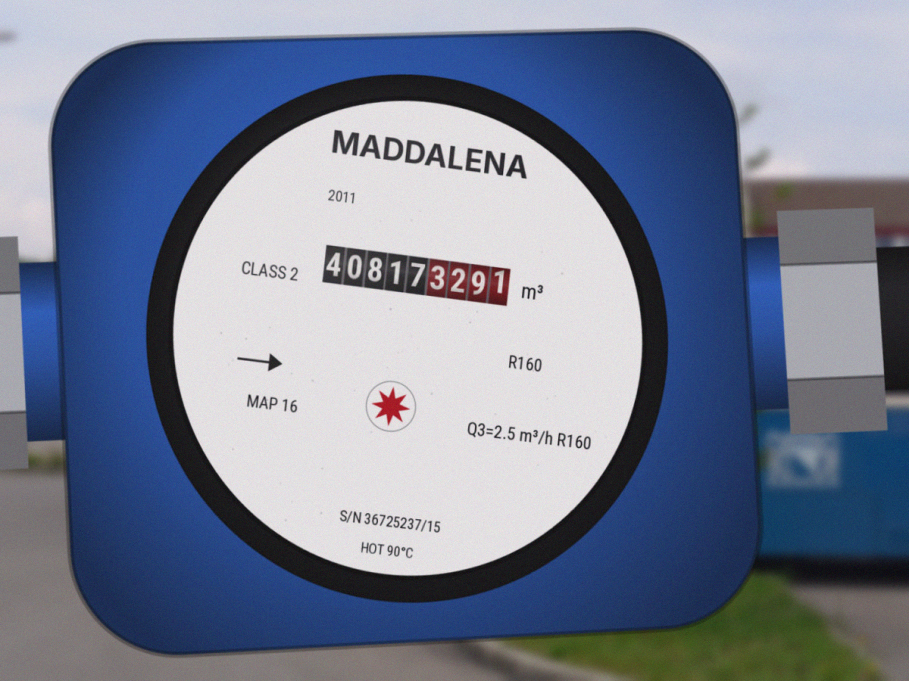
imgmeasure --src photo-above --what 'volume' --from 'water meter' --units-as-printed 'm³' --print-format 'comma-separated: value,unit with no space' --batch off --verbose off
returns 40817.3291,m³
